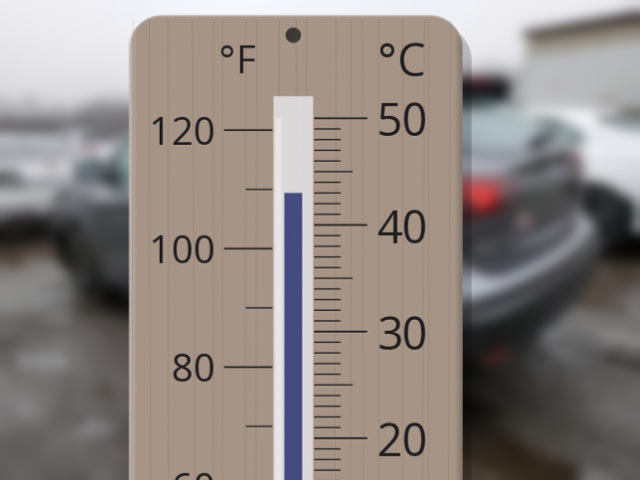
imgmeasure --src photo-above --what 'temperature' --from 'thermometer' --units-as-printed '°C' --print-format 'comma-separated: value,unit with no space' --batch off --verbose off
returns 43,°C
